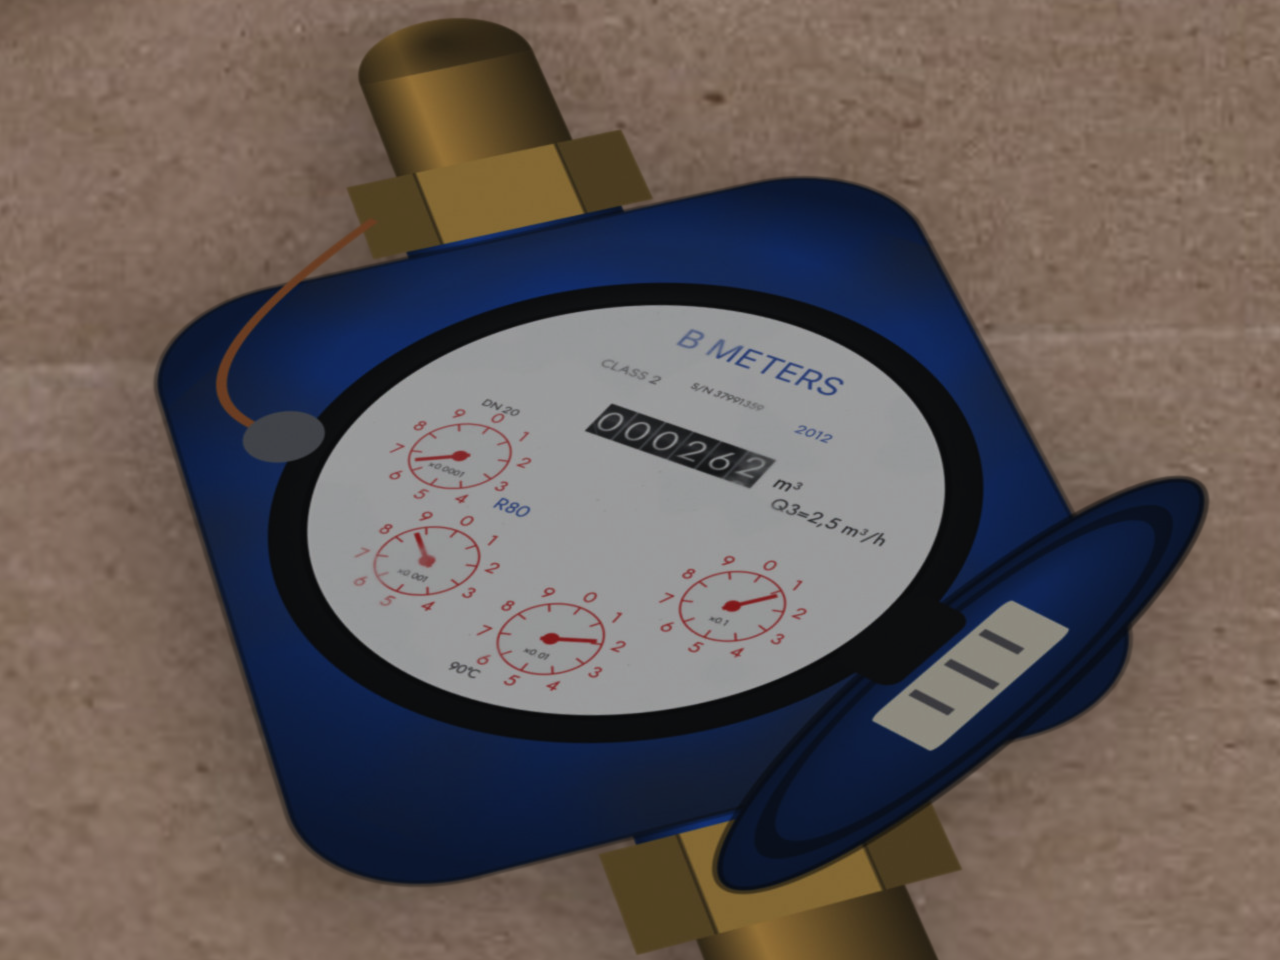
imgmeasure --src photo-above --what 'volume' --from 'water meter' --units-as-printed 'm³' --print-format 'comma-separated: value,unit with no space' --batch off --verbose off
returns 262.1186,m³
